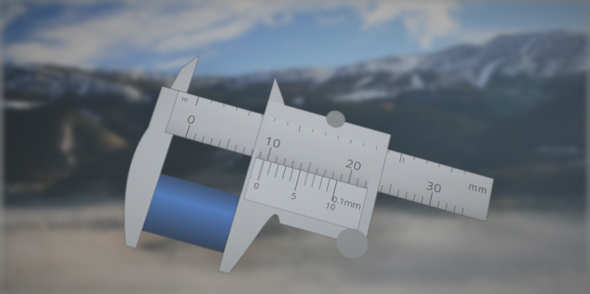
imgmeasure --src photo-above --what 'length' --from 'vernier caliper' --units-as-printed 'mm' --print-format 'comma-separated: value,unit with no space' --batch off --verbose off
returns 9.6,mm
